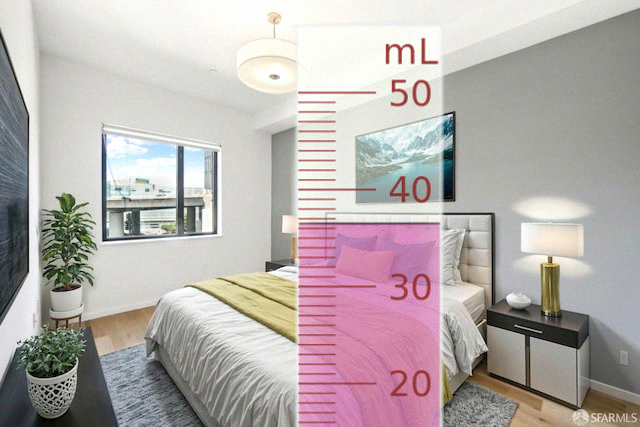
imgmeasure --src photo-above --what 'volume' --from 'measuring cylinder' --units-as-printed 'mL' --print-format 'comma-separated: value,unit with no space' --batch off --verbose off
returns 36.5,mL
